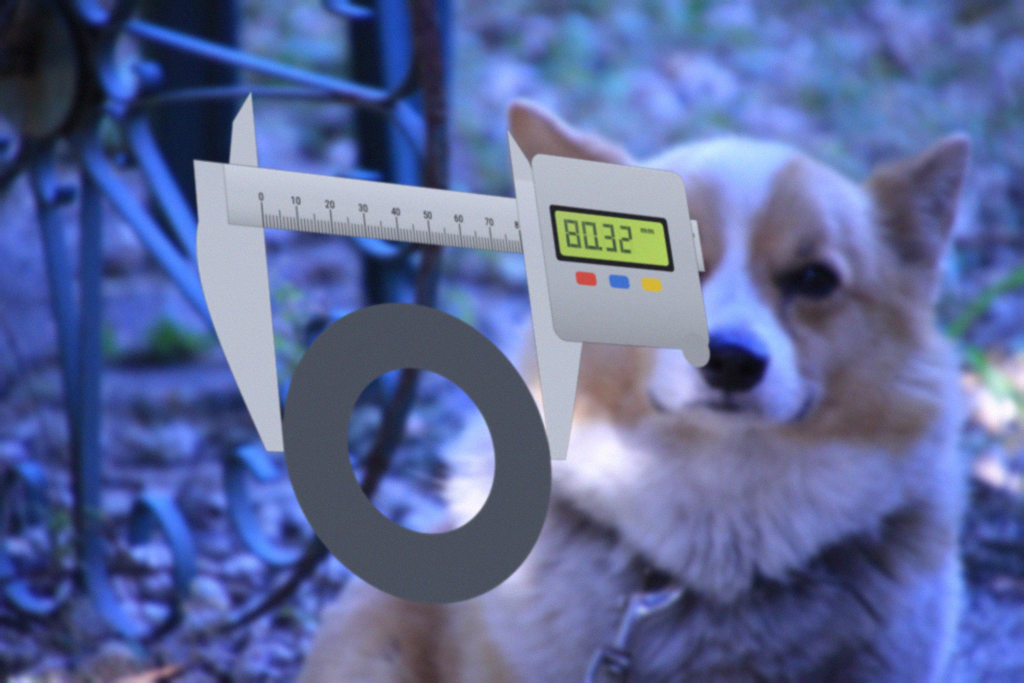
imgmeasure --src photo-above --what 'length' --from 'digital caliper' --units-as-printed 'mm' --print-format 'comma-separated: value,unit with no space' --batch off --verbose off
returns 80.32,mm
